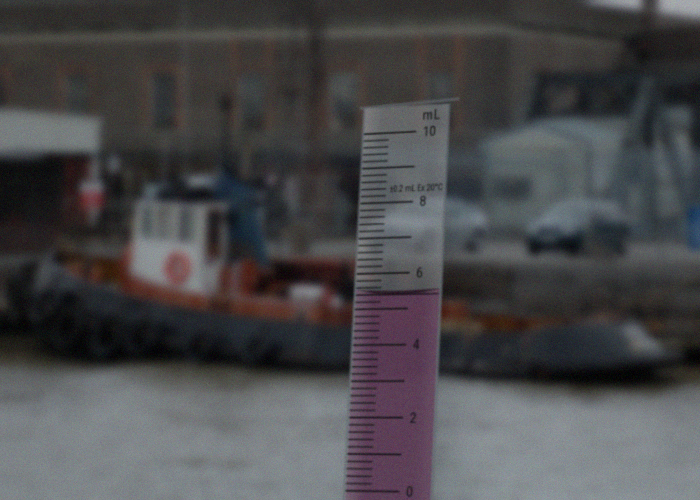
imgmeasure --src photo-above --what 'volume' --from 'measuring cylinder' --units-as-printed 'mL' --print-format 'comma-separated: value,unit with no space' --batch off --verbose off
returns 5.4,mL
